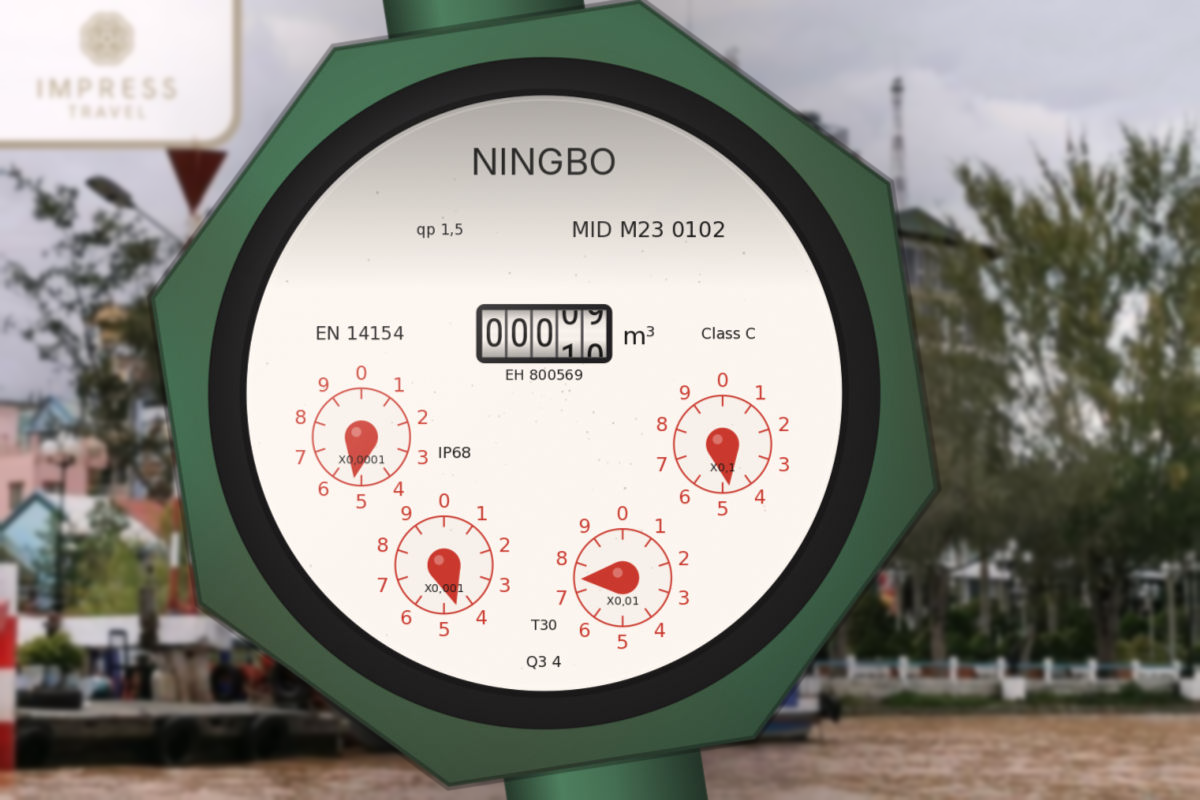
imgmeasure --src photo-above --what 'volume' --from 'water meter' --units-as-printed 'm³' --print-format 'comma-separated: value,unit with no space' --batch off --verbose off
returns 9.4745,m³
